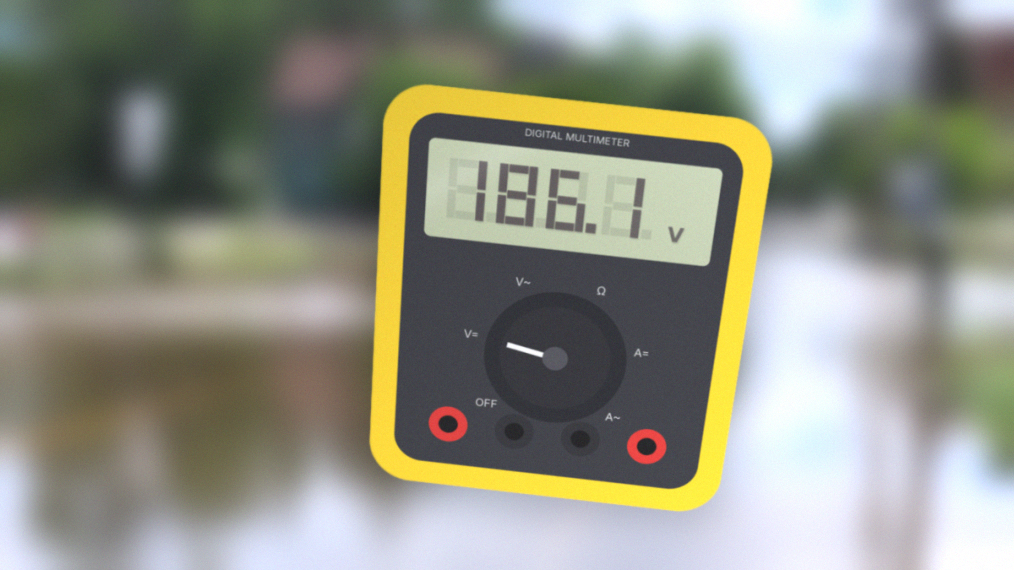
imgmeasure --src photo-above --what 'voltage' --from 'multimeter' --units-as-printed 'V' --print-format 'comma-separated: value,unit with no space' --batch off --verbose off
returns 186.1,V
